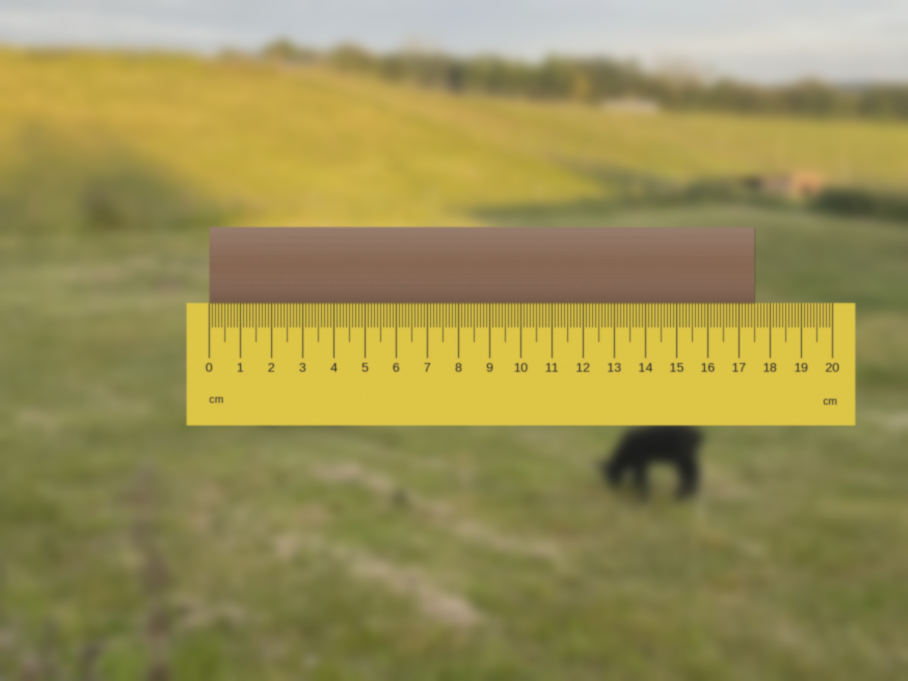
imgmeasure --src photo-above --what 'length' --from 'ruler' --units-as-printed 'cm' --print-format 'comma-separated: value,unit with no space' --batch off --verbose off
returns 17.5,cm
